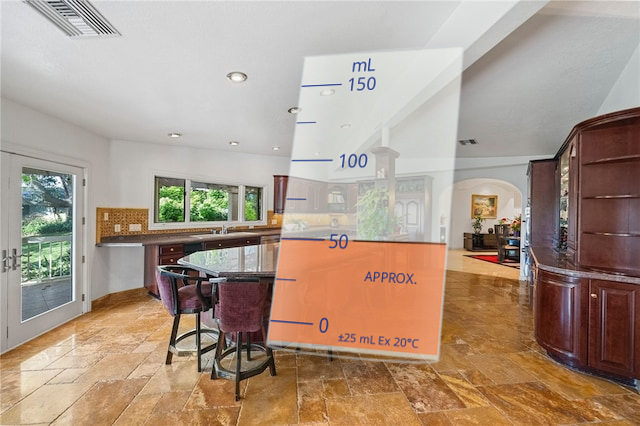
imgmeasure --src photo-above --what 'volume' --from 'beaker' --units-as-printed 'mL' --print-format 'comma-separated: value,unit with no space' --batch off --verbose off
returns 50,mL
